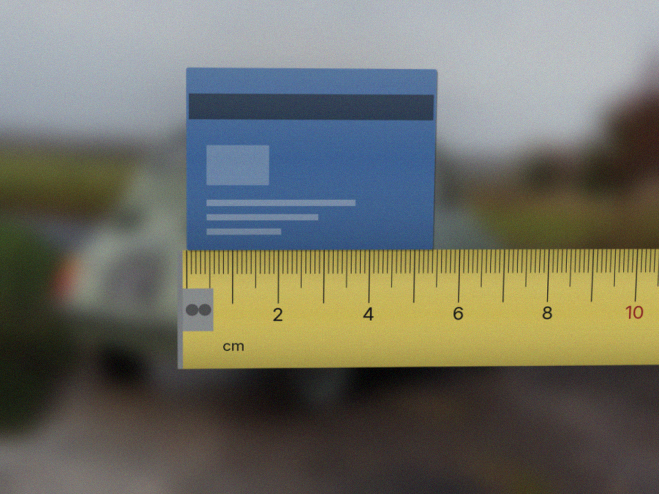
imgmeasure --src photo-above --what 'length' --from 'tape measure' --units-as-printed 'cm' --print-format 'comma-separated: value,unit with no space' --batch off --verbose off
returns 5.4,cm
